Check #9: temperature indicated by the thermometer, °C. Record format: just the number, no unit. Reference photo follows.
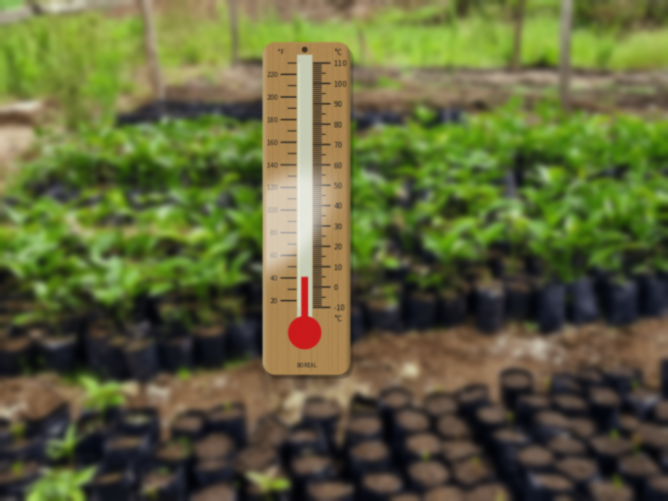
5
